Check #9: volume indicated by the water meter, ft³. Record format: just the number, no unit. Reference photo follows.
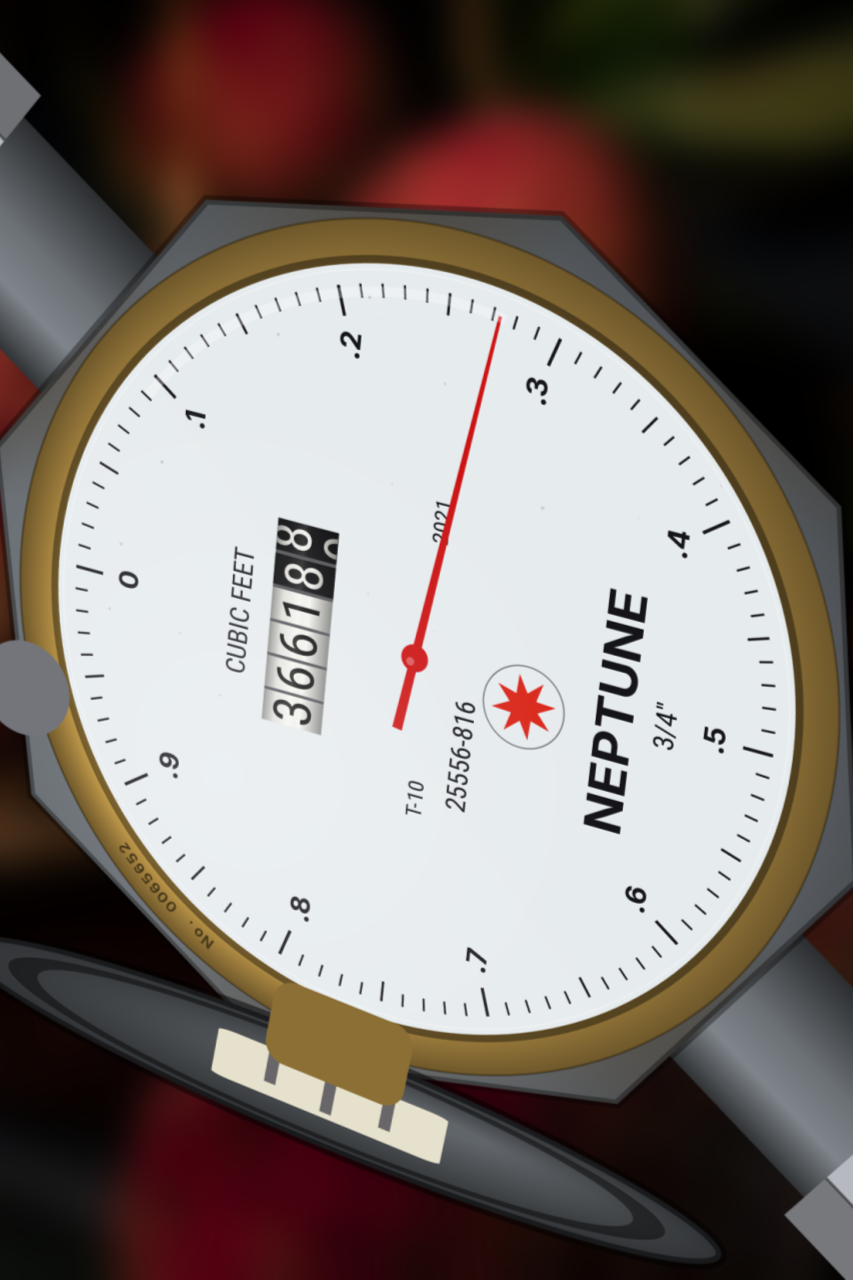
366188.27
